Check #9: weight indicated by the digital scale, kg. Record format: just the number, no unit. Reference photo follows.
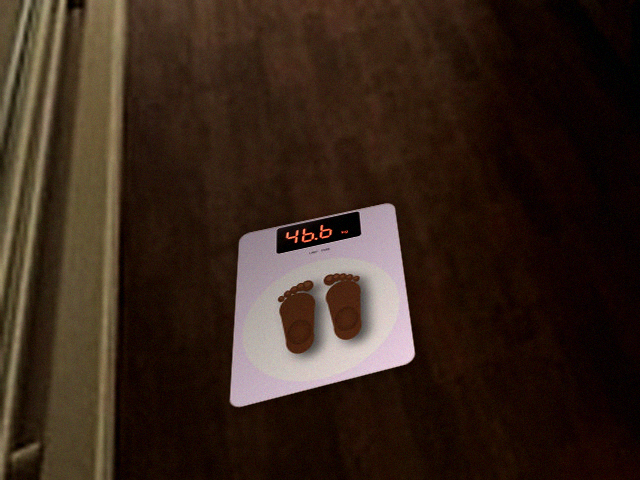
46.6
